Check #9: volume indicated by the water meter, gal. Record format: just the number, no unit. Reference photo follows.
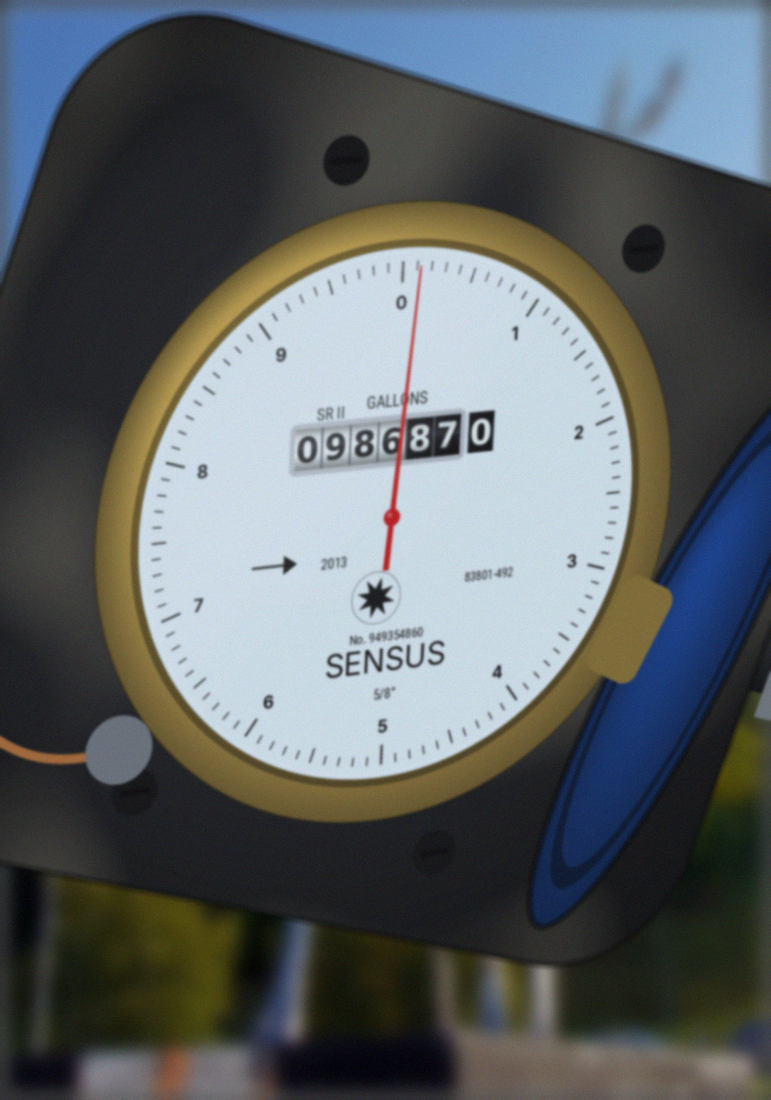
986870.1
